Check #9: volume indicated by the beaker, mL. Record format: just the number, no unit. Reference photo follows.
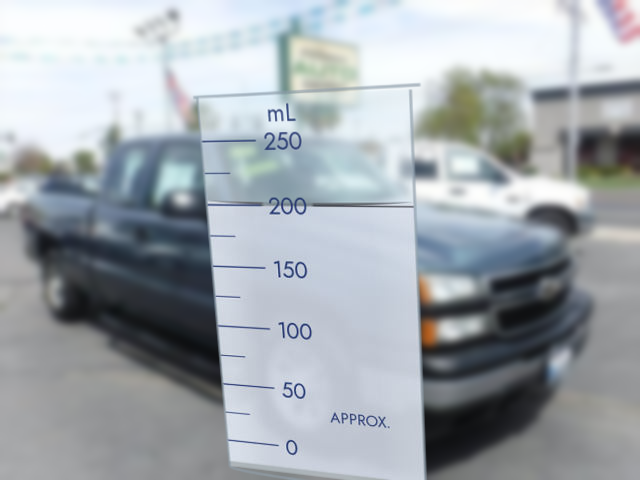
200
